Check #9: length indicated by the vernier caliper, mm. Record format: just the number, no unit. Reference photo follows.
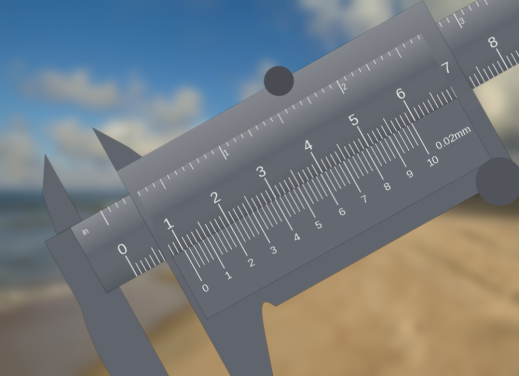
10.2
